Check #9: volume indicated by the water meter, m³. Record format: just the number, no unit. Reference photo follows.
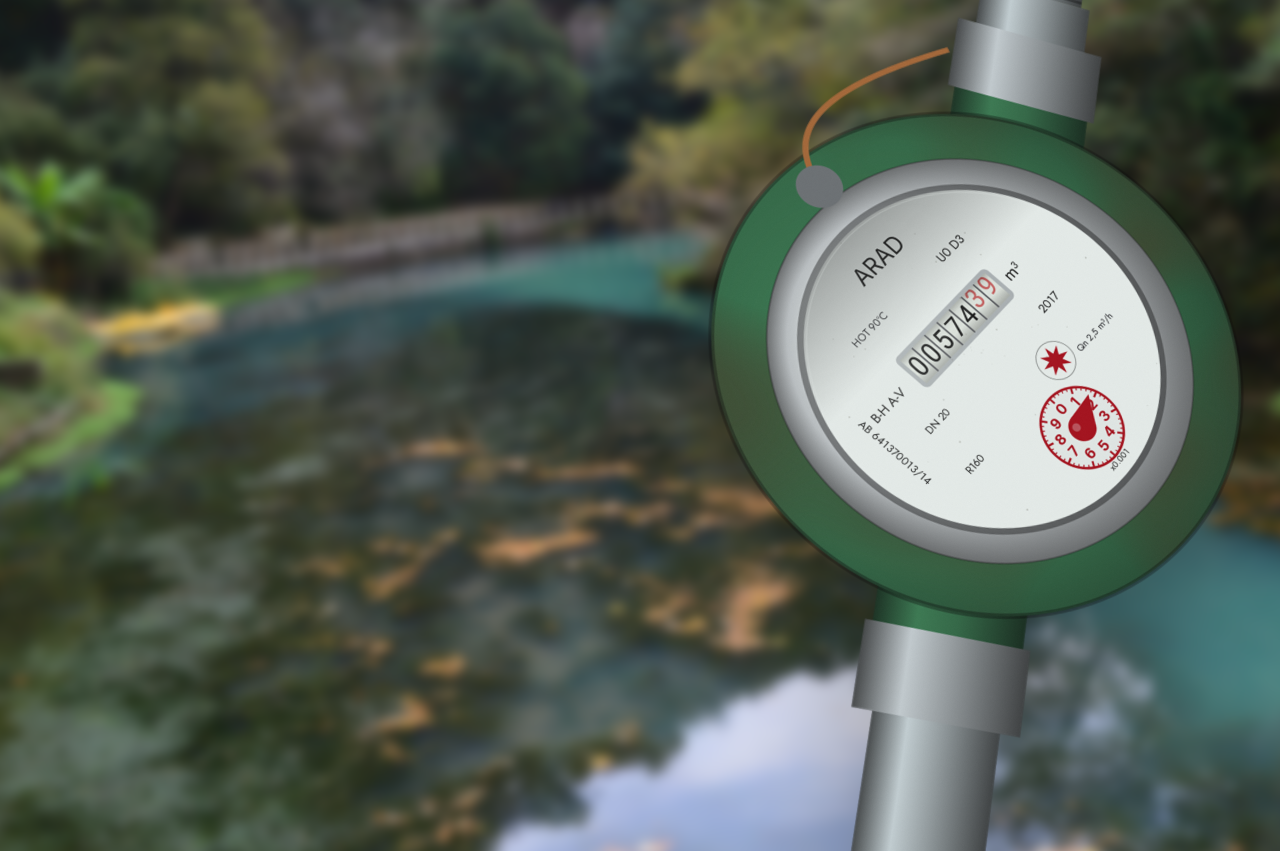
574.391
